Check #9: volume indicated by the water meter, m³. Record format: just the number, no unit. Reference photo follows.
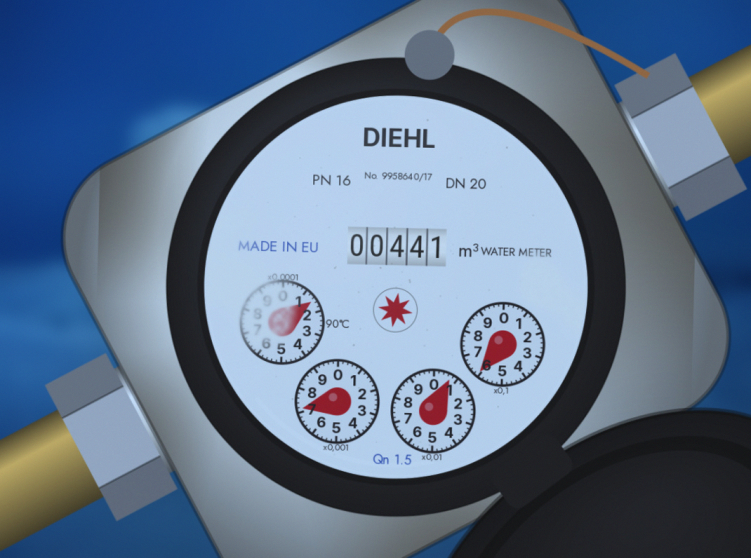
441.6071
